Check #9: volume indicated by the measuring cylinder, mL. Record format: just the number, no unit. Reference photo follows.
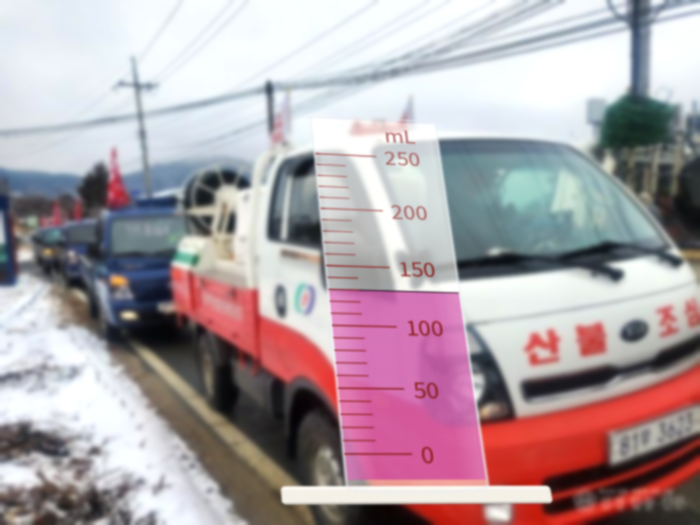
130
